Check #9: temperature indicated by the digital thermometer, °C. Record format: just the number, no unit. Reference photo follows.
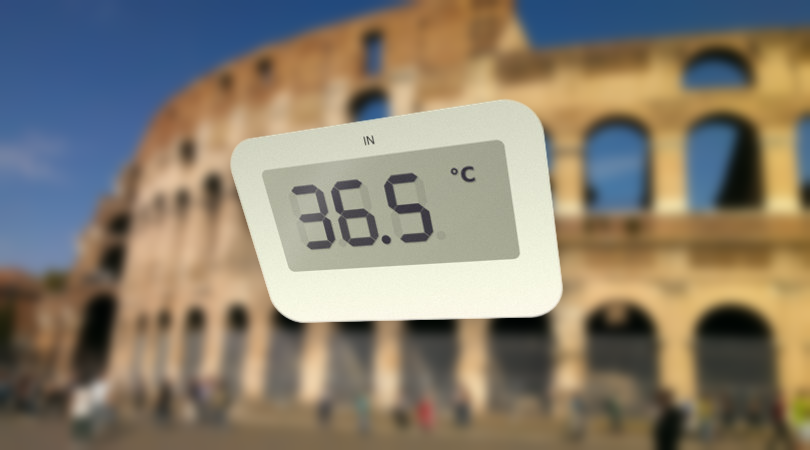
36.5
